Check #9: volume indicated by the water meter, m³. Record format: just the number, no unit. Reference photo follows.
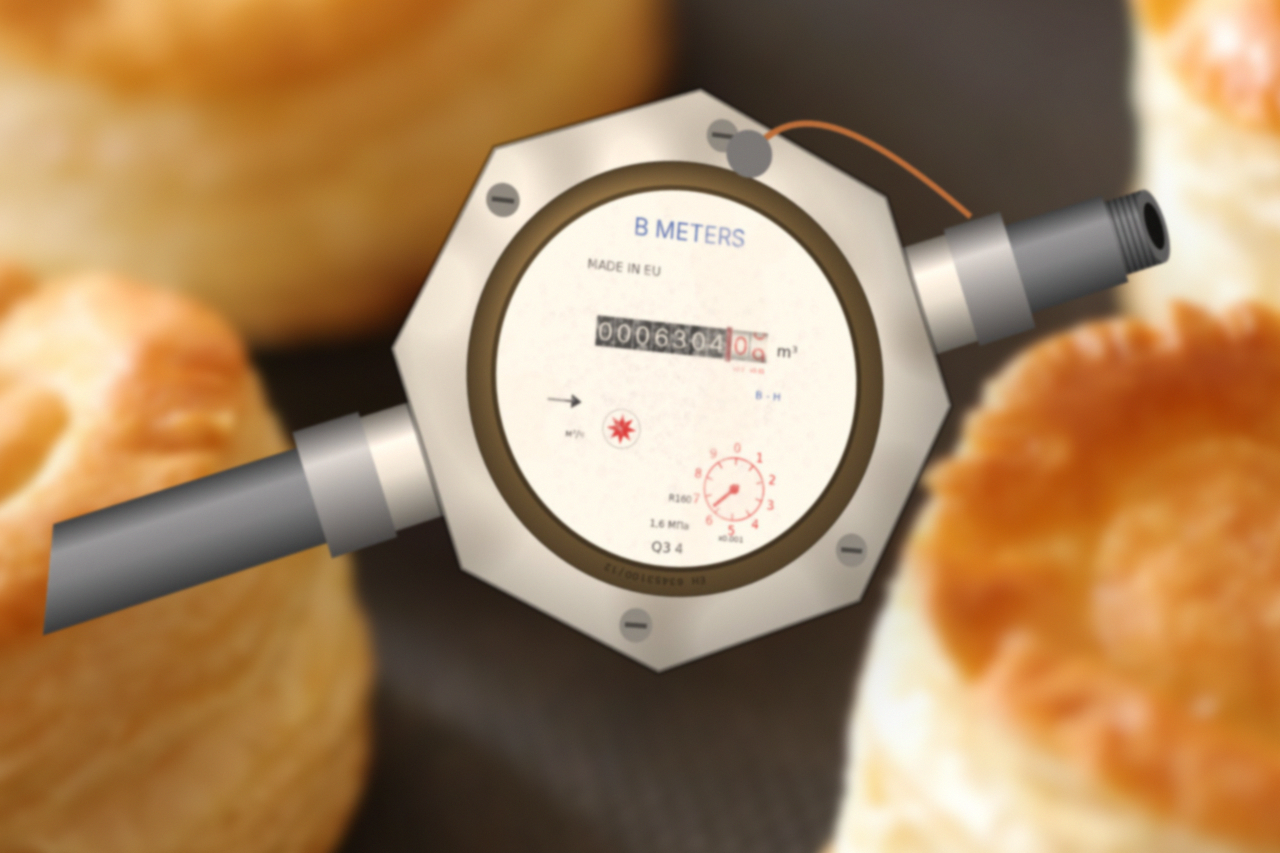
6304.086
